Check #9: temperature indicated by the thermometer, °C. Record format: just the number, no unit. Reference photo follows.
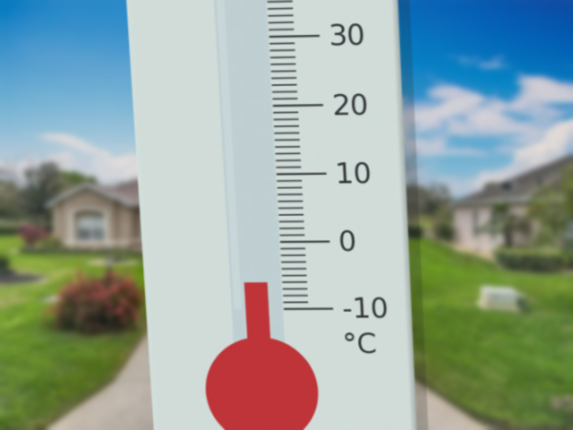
-6
